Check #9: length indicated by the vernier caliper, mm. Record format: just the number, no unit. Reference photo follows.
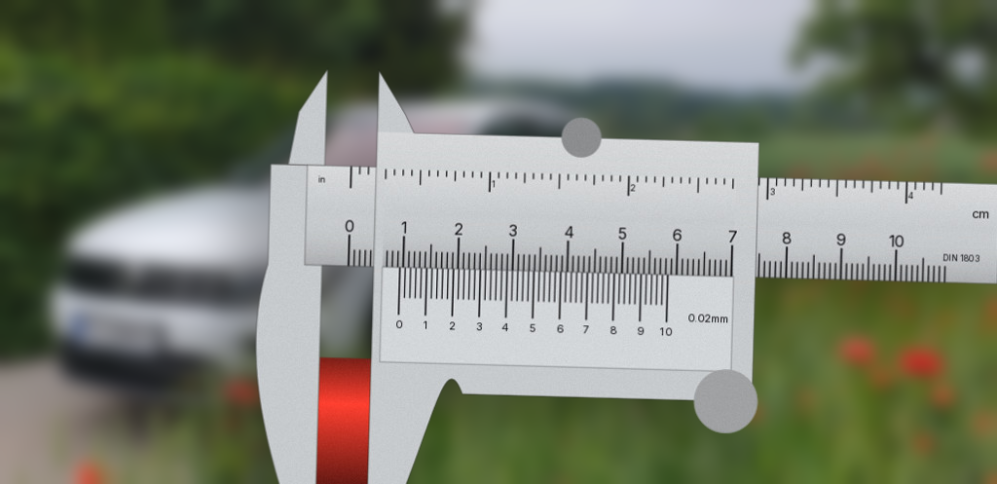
9.4
